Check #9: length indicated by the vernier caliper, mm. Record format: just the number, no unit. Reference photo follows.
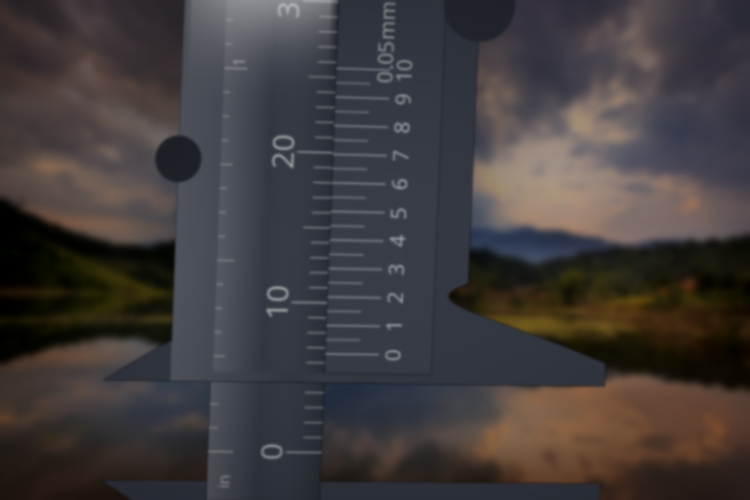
6.6
